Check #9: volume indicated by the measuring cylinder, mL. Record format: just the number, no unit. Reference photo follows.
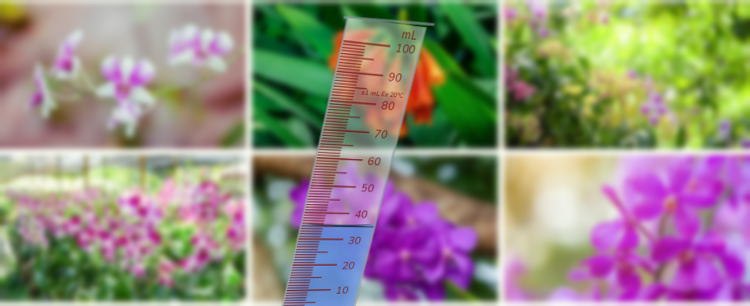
35
